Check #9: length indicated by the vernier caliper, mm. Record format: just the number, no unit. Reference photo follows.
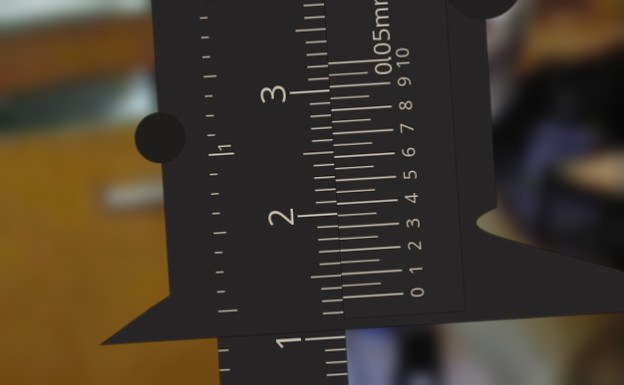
13.2
